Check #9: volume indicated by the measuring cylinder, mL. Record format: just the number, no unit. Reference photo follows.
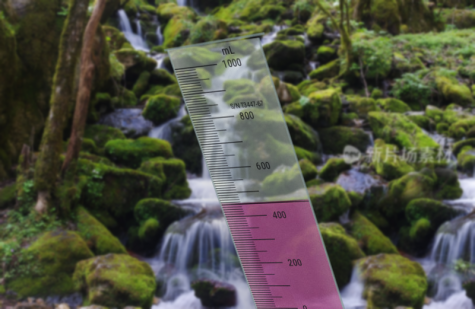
450
